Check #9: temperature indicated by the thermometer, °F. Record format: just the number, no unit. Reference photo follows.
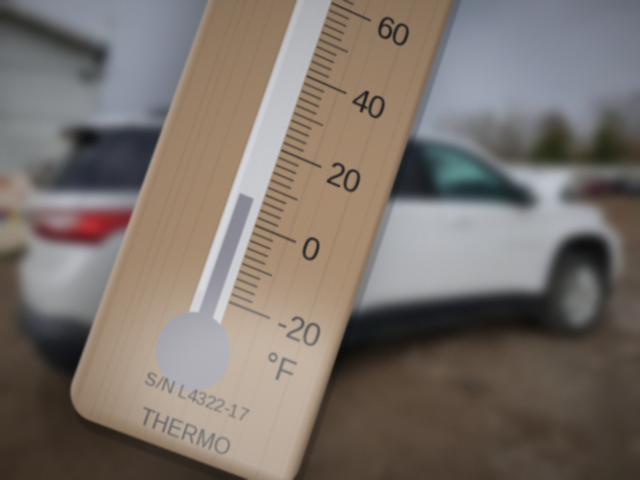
6
